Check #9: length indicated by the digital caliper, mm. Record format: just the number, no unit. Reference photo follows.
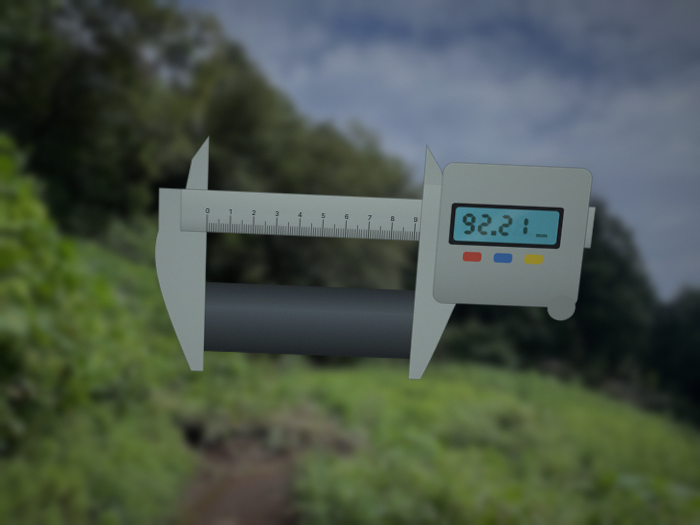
92.21
